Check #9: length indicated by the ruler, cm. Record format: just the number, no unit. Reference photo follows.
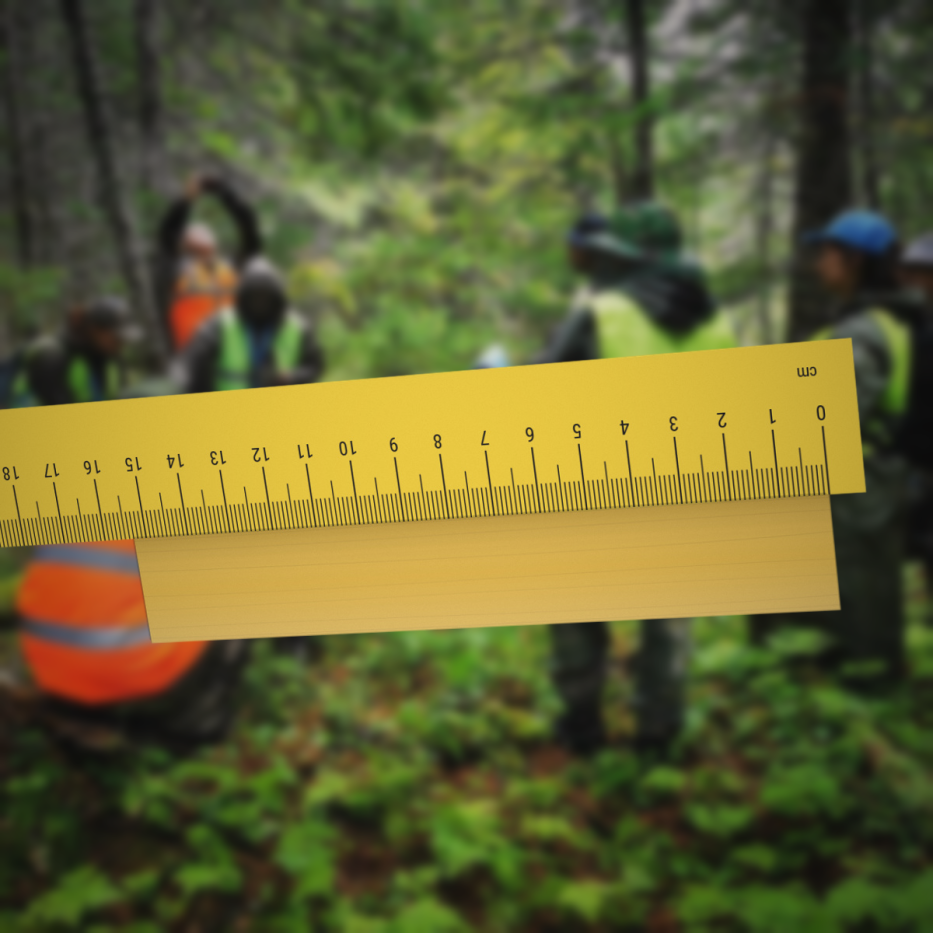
15.3
